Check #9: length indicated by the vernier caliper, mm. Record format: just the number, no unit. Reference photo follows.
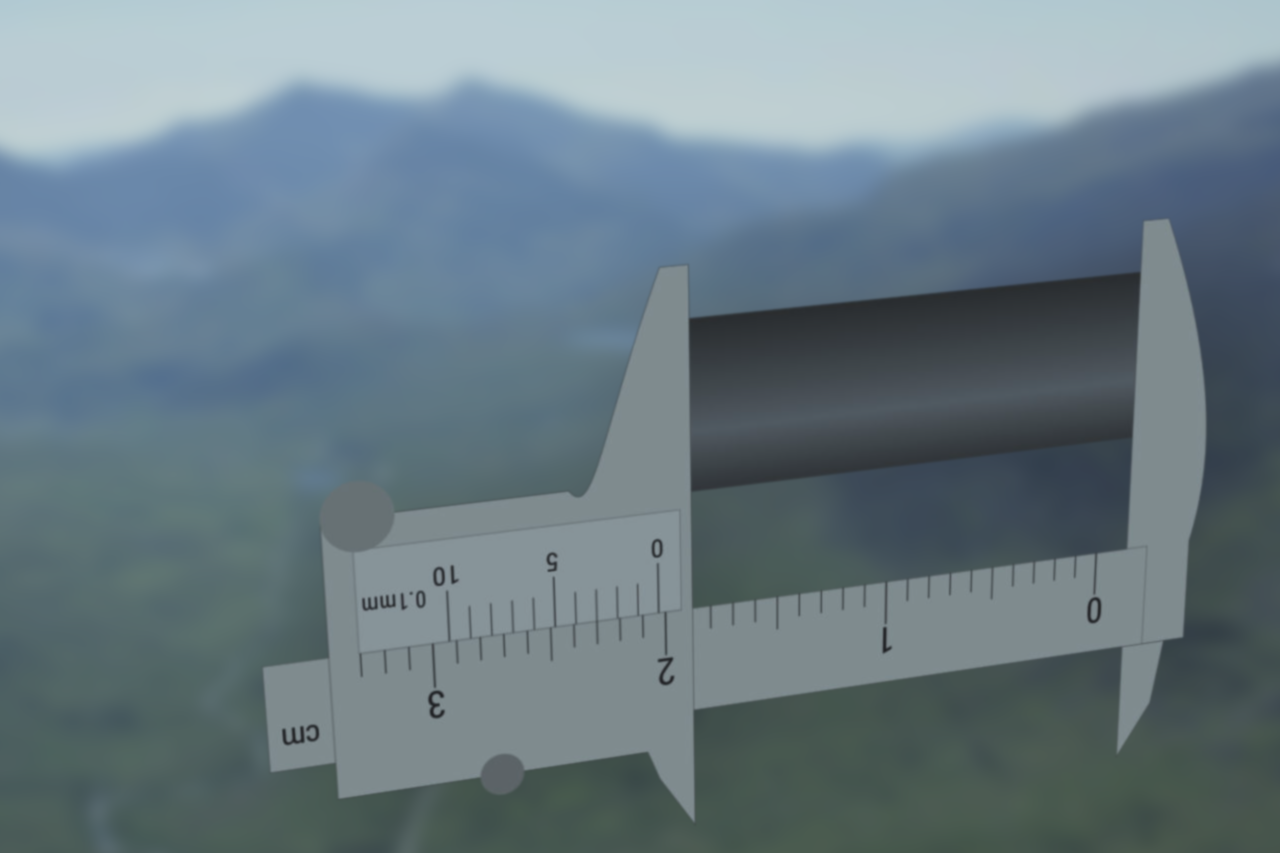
20.3
